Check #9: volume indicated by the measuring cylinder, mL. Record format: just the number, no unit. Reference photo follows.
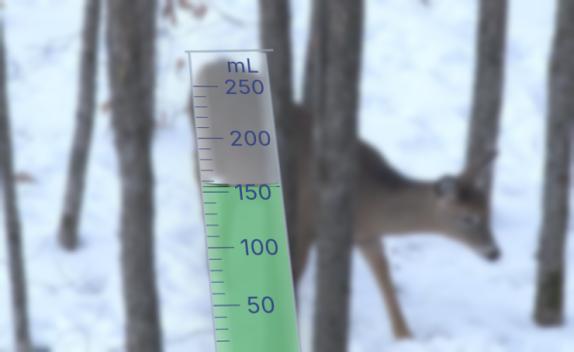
155
